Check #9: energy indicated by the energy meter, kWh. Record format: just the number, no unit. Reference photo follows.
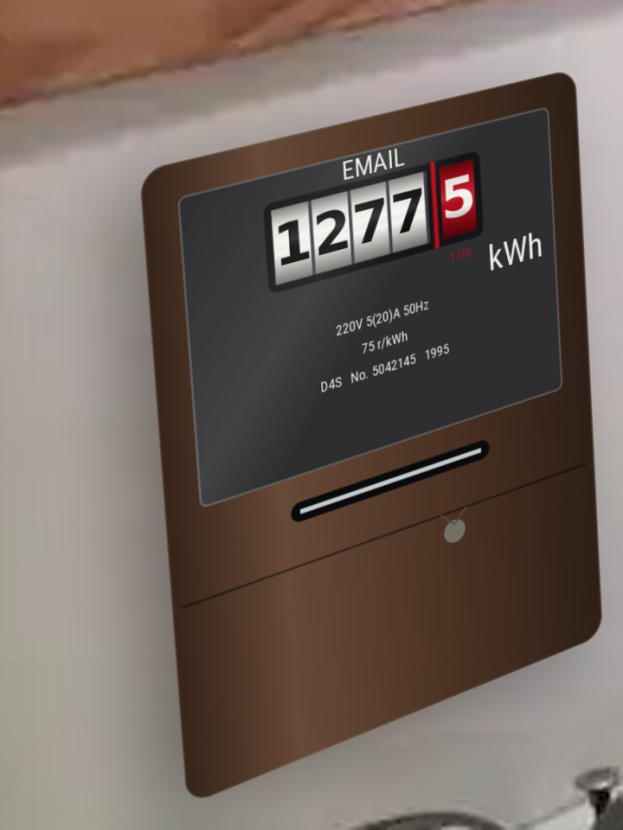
1277.5
